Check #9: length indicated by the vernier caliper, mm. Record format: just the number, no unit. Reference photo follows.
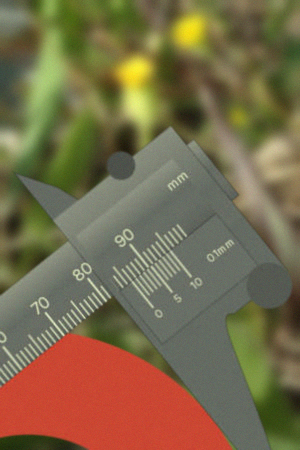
86.0
